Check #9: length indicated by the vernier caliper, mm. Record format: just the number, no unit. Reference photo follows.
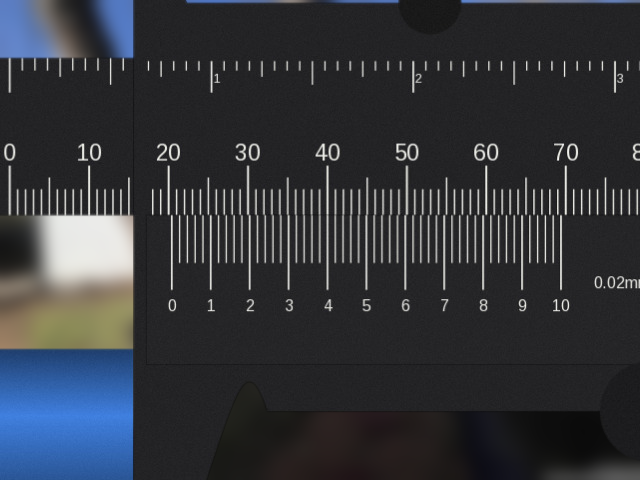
20.4
